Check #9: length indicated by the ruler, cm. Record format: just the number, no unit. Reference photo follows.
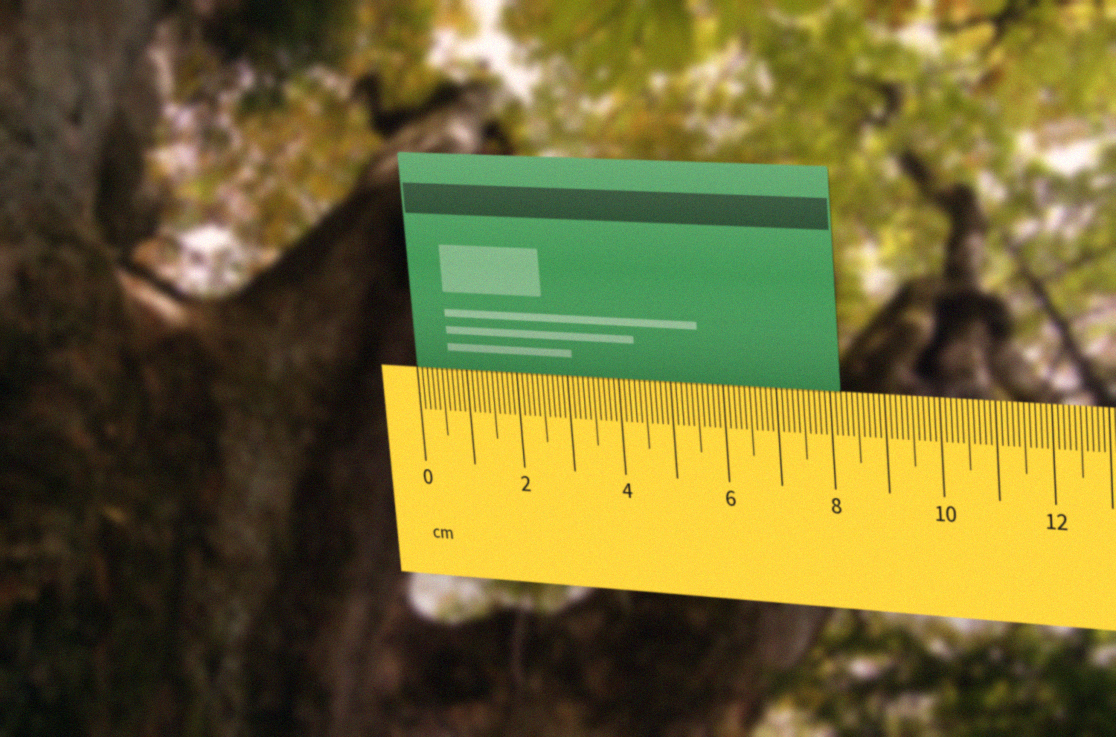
8.2
